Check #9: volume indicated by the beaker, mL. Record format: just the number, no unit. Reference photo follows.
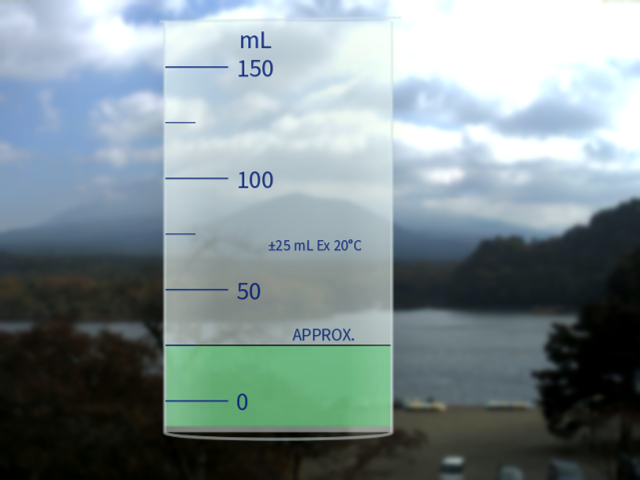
25
